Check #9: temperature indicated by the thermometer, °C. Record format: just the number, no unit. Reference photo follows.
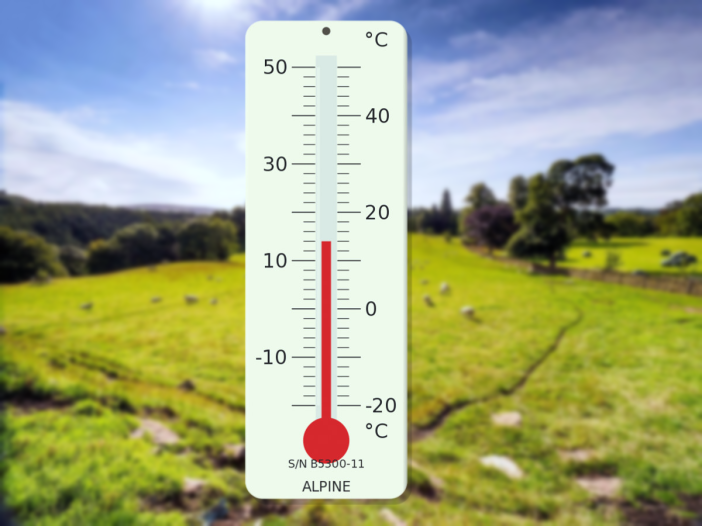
14
